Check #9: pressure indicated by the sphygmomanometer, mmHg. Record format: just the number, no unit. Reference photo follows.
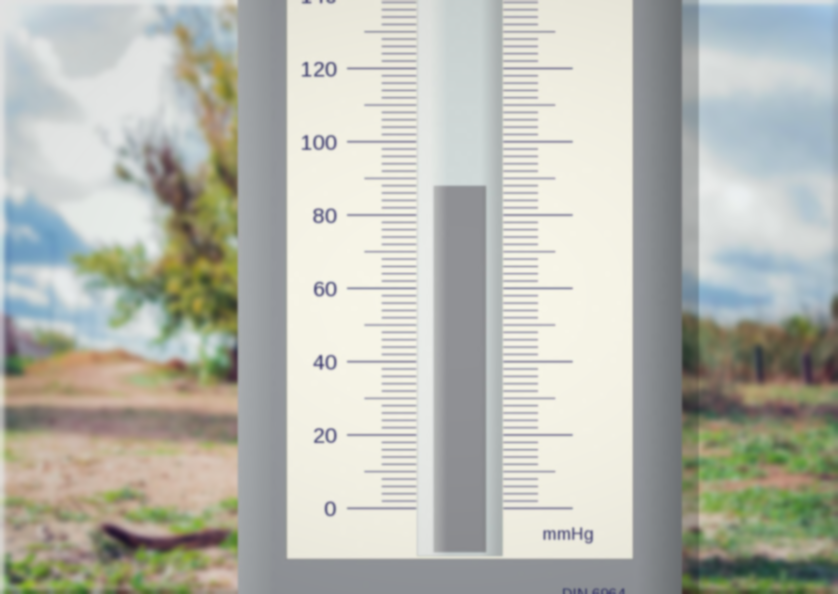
88
